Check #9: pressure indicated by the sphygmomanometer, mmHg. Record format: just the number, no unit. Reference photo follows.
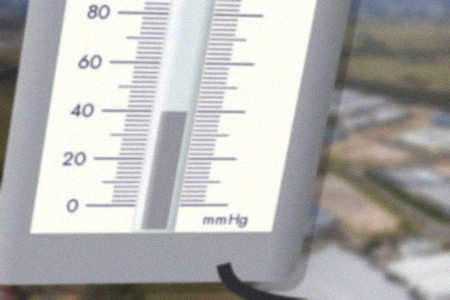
40
